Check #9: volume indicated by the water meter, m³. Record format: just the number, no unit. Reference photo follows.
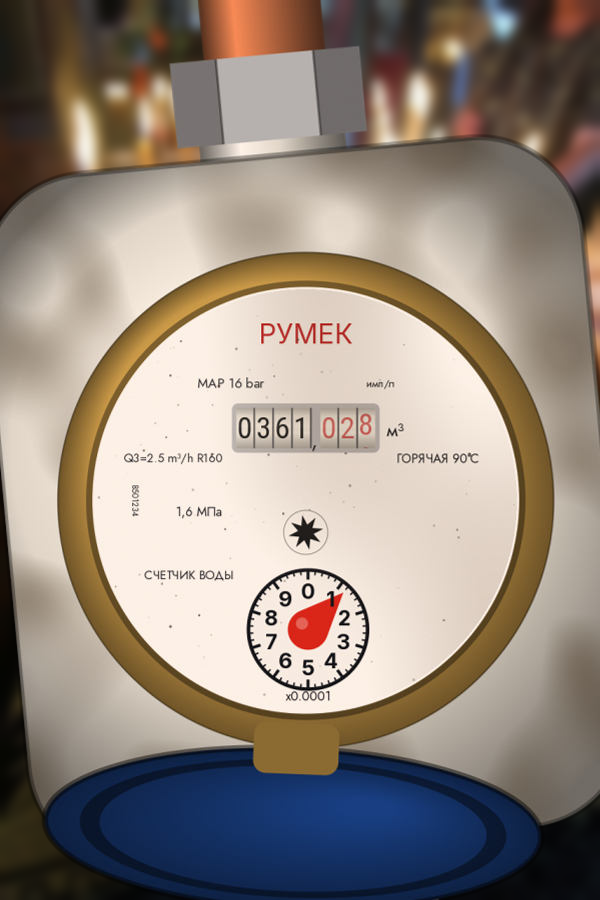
361.0281
